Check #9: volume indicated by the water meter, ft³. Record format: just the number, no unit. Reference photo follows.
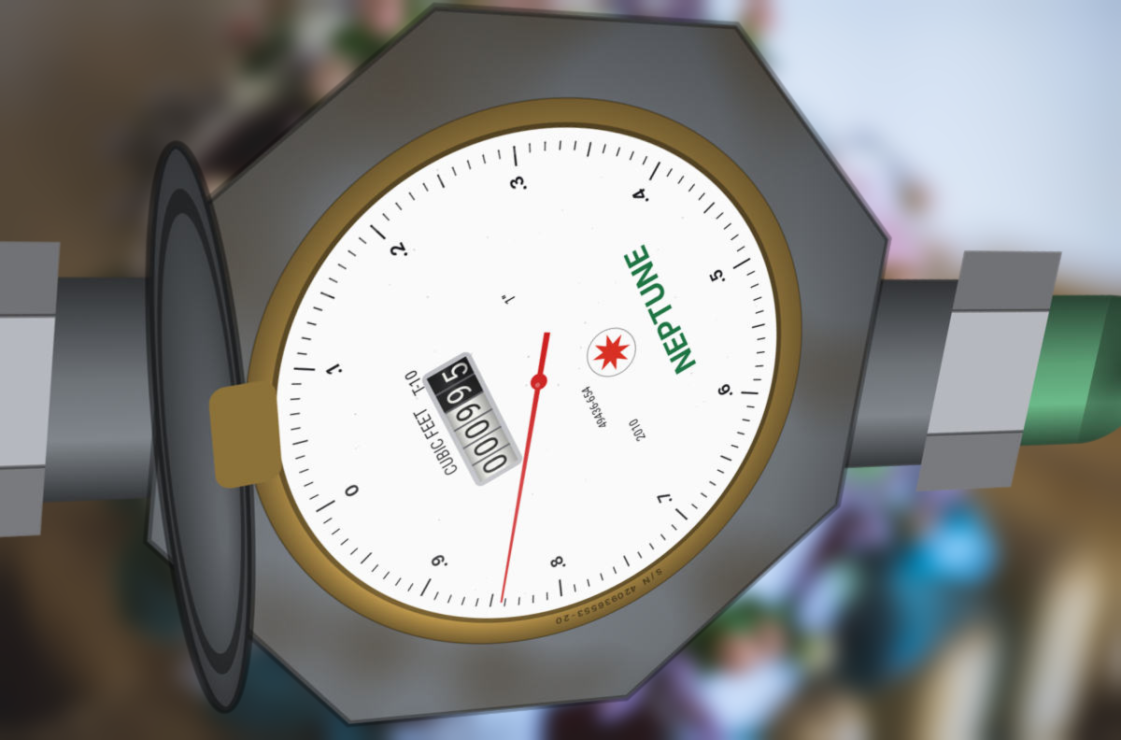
994.84
